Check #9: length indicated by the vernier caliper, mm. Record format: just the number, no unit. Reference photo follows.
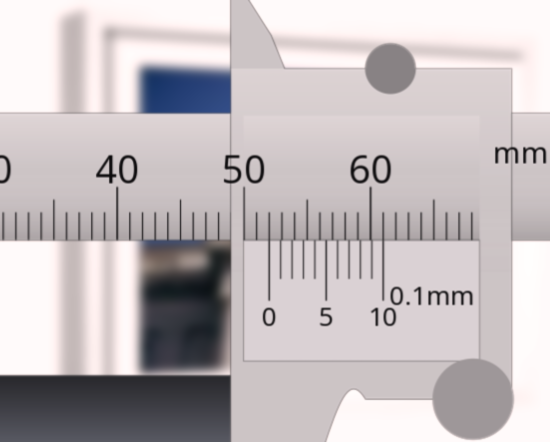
52.0
